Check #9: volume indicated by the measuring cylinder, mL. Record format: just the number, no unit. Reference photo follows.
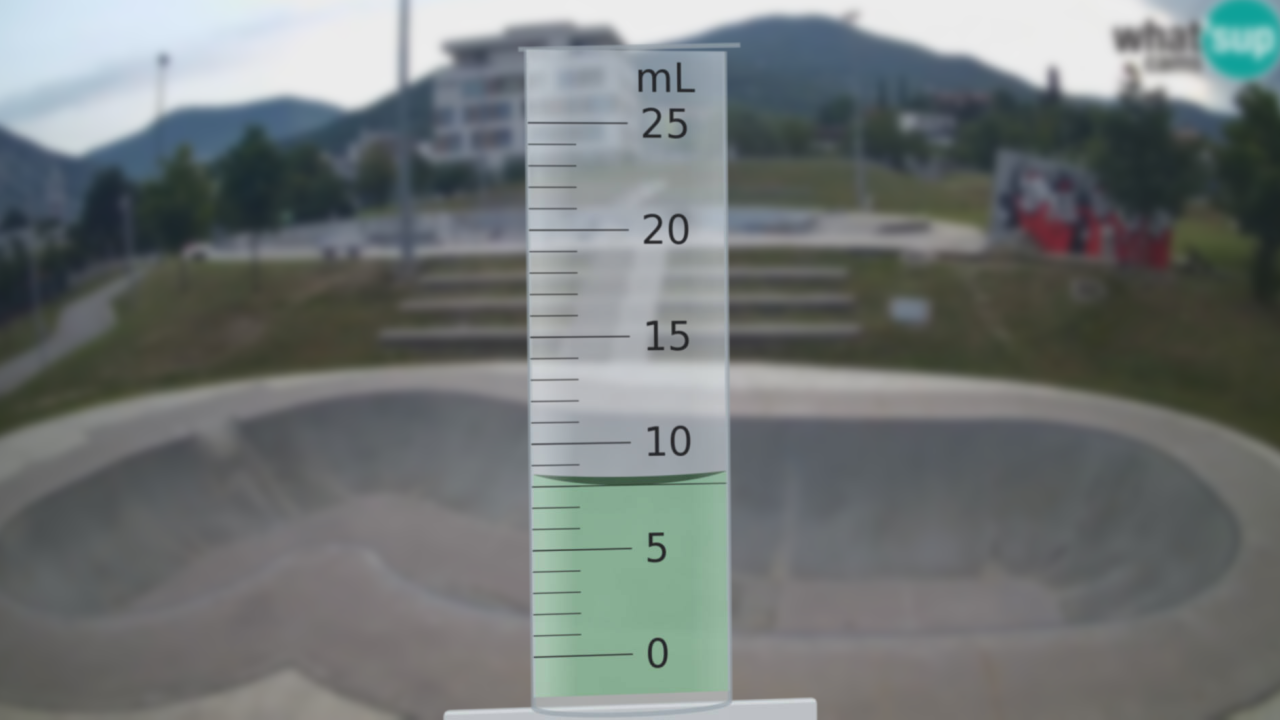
8
